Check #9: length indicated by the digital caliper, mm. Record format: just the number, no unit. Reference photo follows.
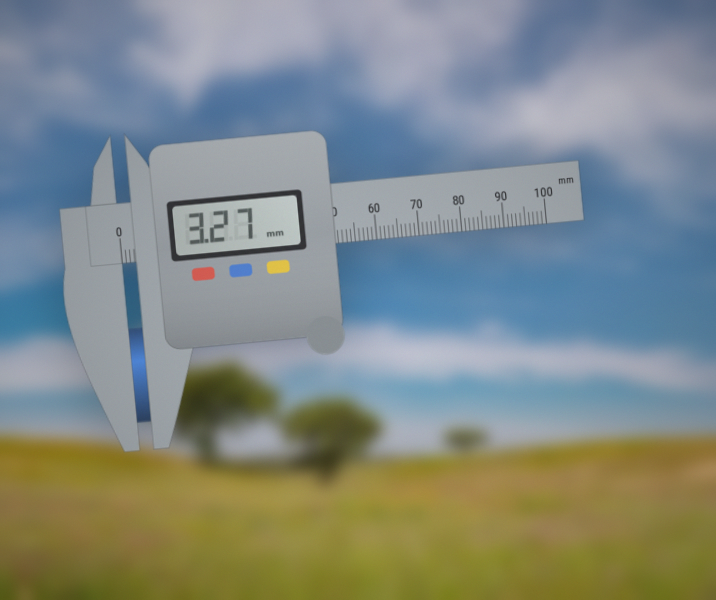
3.27
